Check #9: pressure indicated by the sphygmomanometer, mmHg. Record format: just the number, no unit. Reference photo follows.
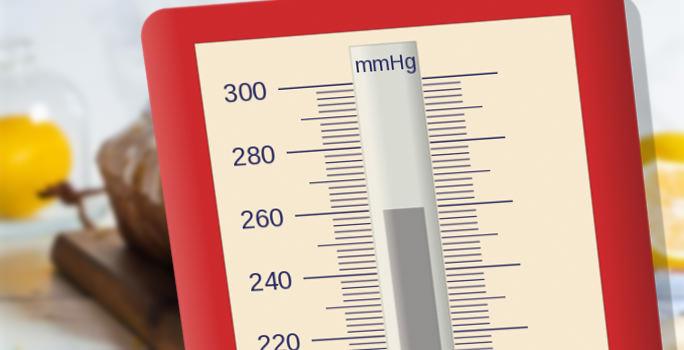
260
